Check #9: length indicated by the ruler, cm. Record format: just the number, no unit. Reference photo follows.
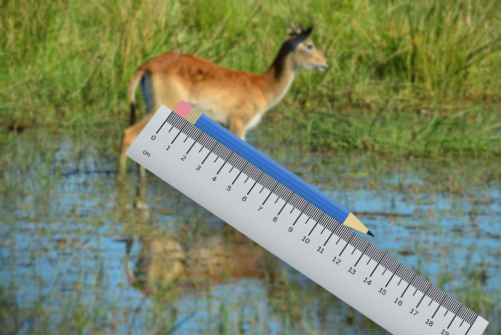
13
